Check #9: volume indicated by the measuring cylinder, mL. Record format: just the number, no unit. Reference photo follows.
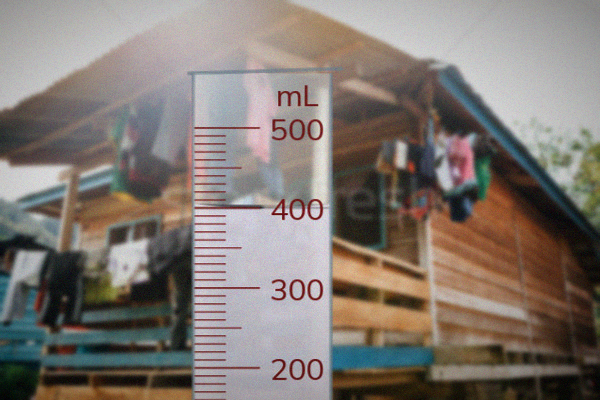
400
